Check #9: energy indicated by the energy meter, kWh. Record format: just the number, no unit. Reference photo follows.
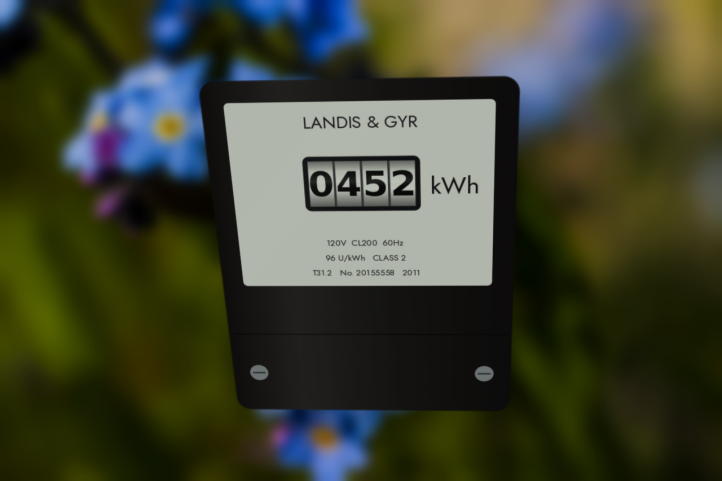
452
